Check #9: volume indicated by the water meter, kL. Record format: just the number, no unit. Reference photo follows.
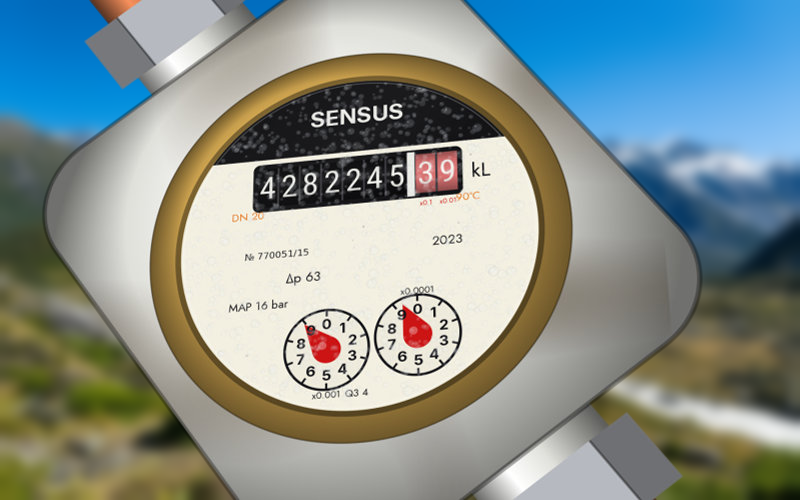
4282245.3989
